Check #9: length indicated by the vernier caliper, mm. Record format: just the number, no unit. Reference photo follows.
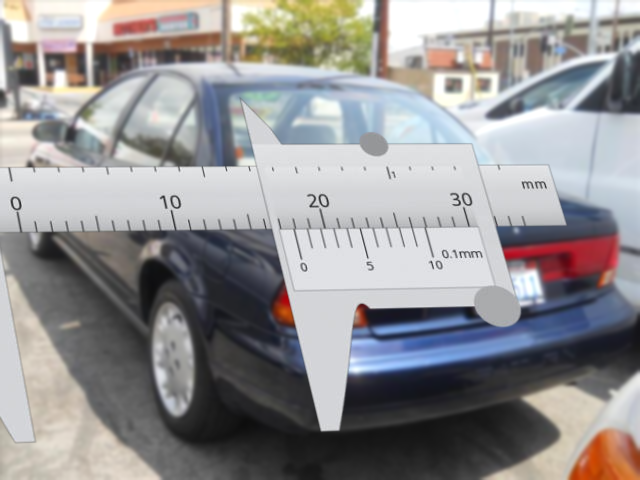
17.9
